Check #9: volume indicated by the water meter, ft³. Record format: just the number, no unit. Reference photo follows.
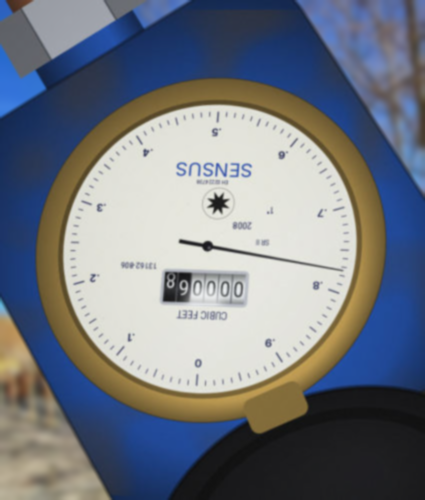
67.77
